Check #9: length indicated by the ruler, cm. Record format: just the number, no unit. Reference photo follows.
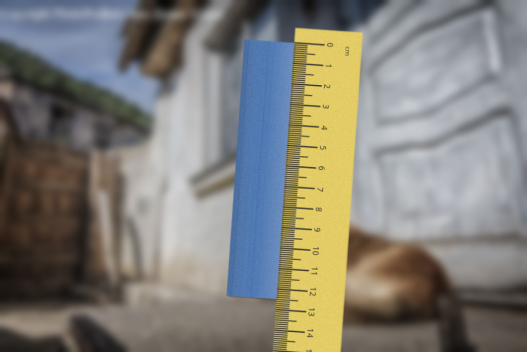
12.5
